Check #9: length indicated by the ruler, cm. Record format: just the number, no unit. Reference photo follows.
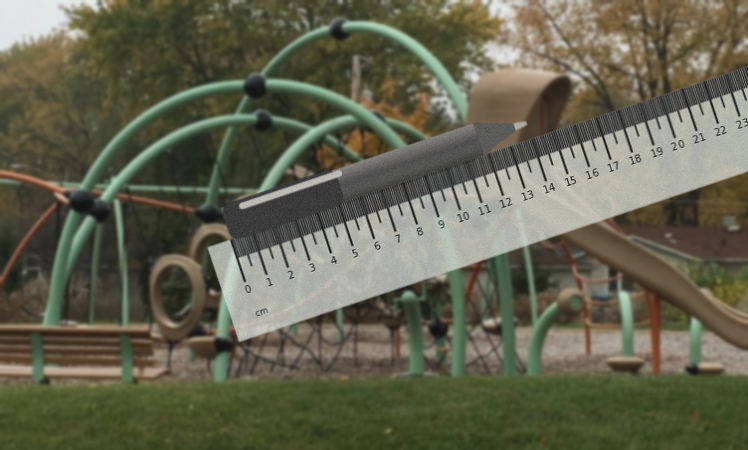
14
